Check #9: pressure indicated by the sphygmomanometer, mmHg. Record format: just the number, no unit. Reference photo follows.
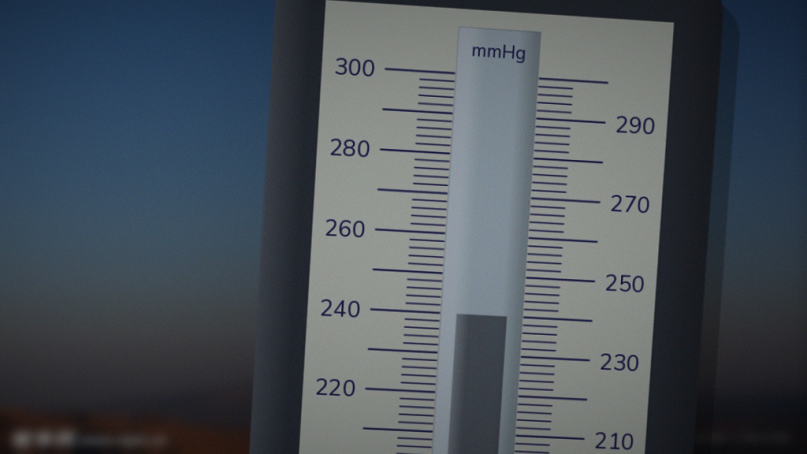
240
